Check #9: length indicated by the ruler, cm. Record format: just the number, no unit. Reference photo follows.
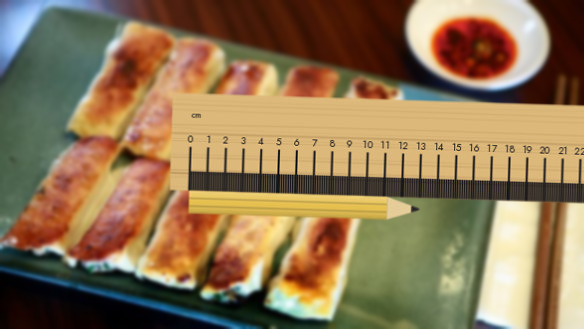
13
